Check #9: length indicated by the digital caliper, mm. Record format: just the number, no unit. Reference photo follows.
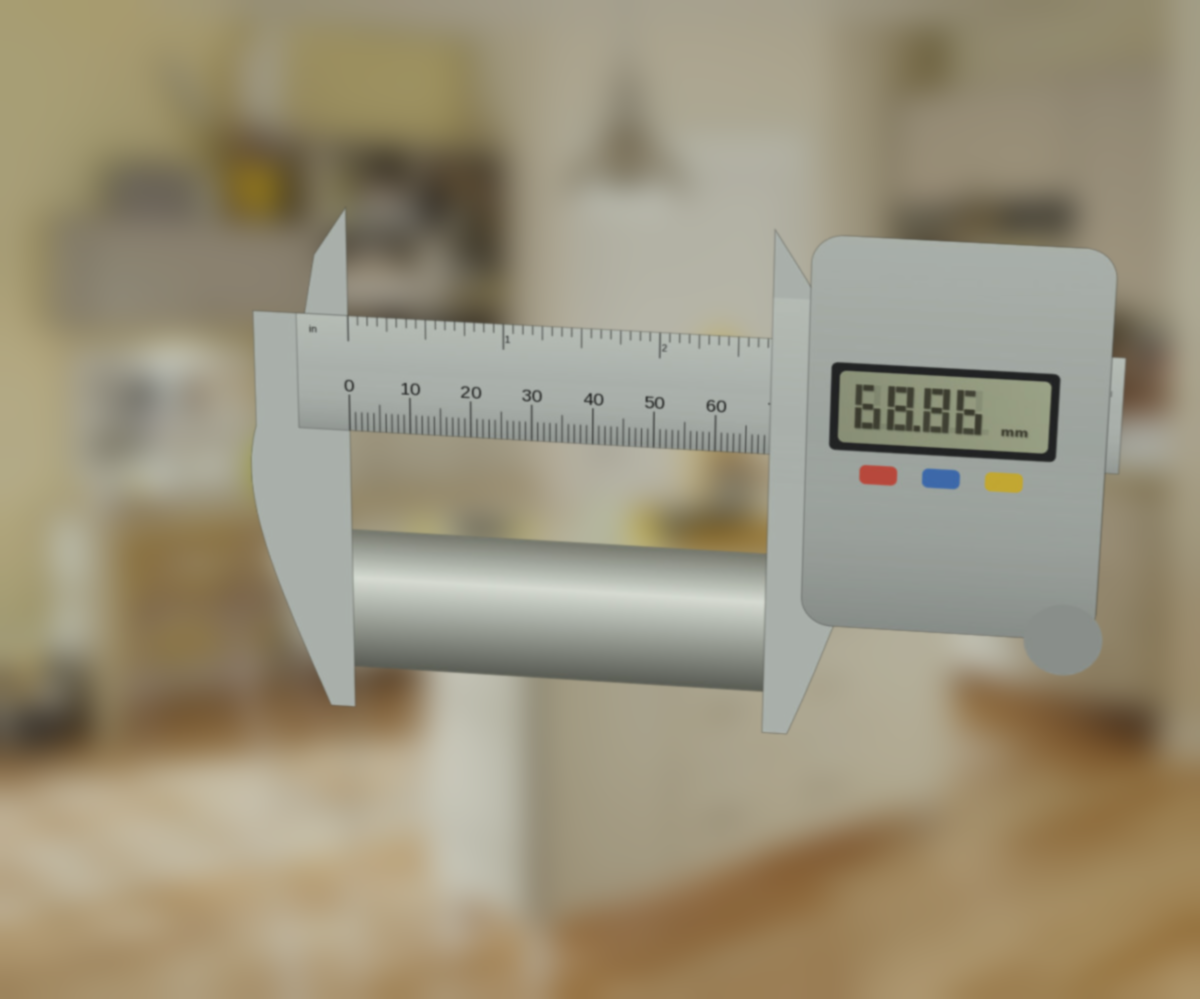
68.86
